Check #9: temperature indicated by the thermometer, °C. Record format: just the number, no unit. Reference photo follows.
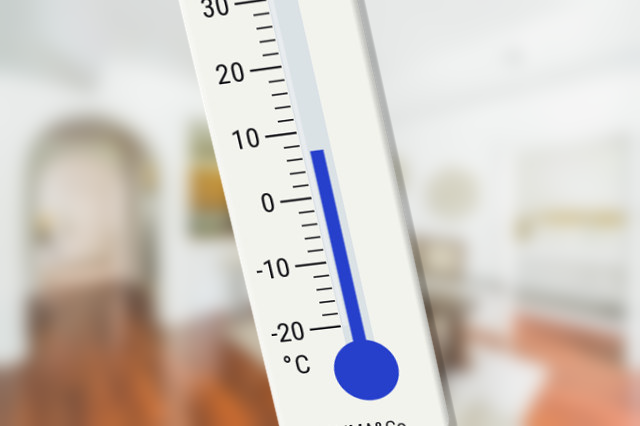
7
